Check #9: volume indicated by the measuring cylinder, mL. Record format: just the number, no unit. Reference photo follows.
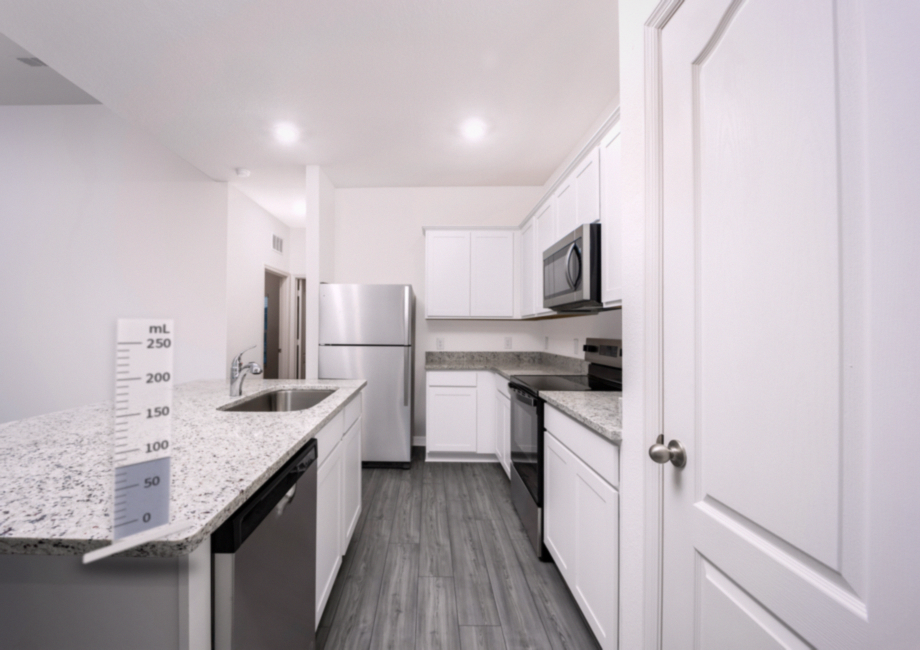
80
